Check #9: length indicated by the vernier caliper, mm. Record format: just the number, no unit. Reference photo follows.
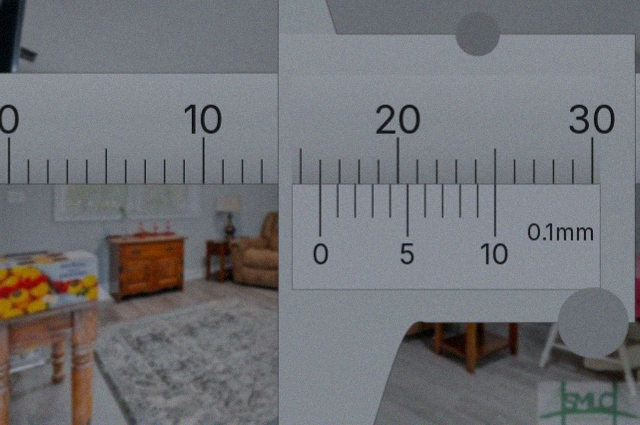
16.0
